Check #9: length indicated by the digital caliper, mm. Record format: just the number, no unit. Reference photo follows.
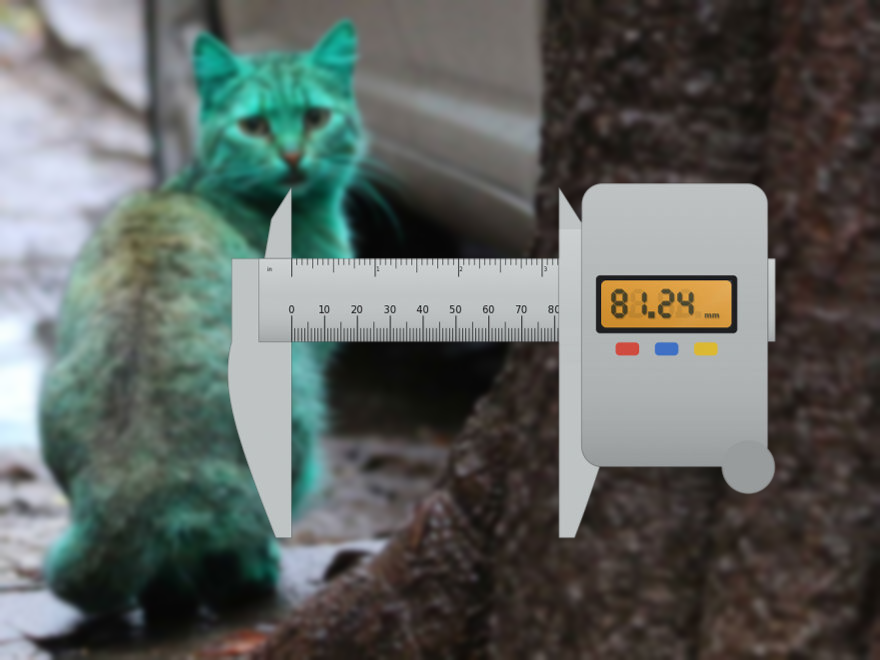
81.24
